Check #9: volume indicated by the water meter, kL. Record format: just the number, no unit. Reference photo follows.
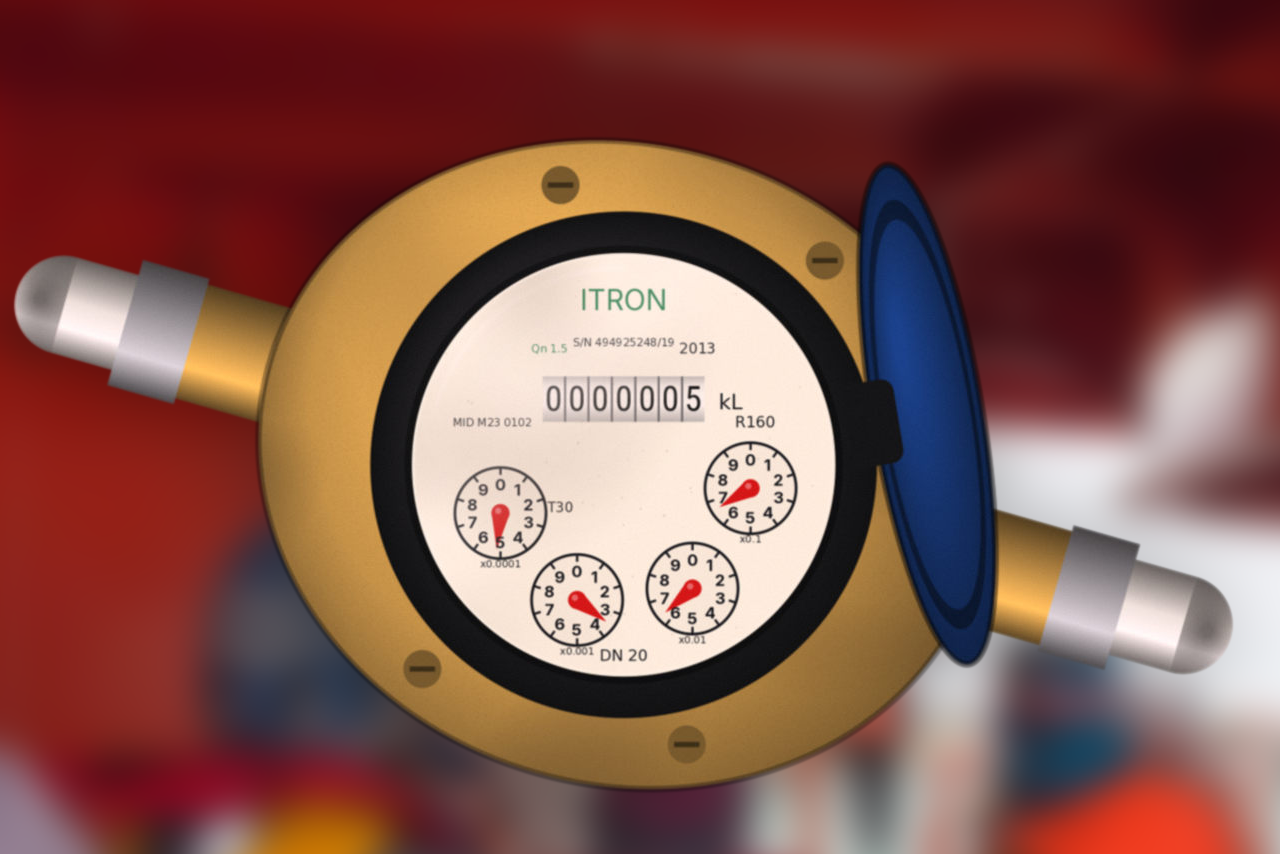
5.6635
